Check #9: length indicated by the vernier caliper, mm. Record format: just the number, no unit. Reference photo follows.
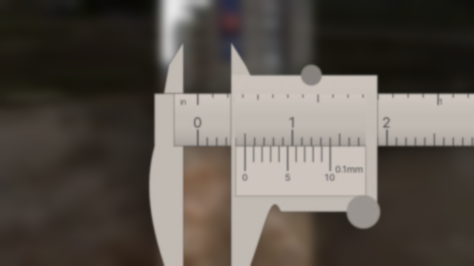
5.0
